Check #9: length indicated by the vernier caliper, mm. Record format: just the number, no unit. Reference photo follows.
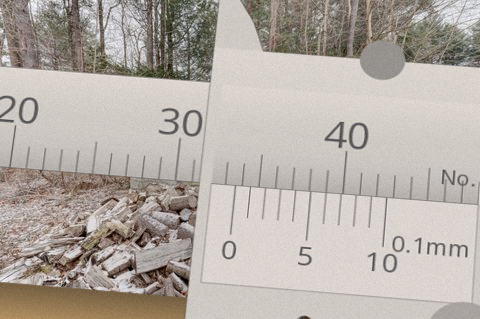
33.6
